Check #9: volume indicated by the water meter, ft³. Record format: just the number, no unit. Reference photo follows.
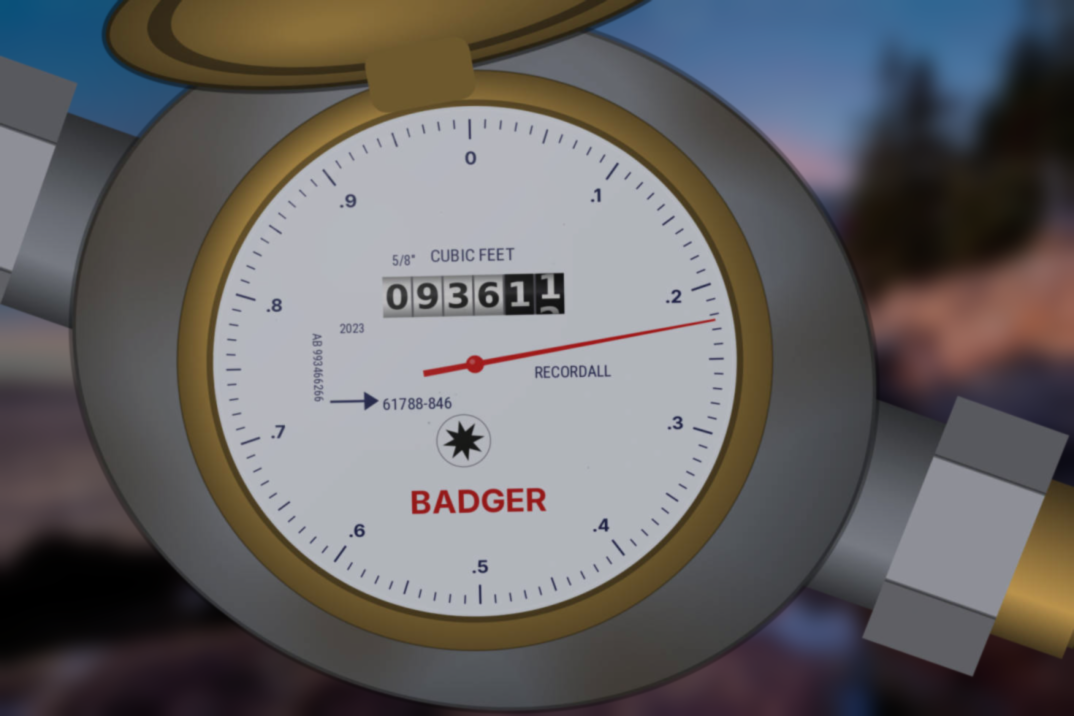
93611.22
